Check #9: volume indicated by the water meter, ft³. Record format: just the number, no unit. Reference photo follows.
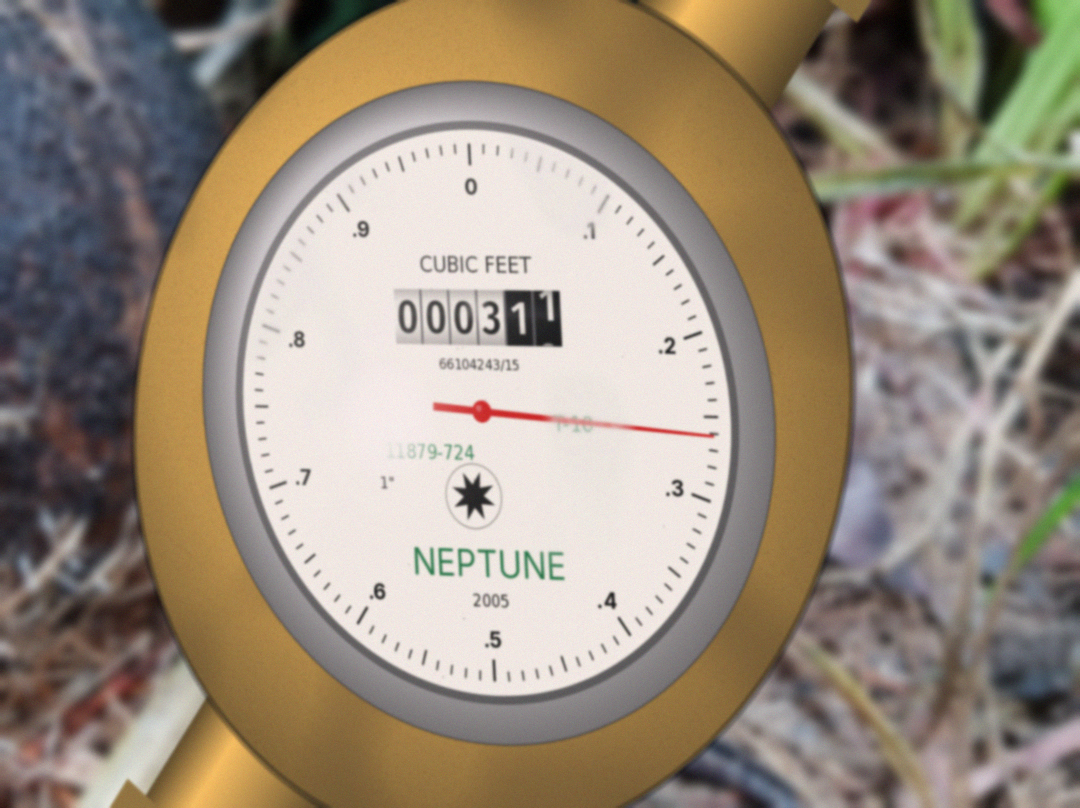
311.26
